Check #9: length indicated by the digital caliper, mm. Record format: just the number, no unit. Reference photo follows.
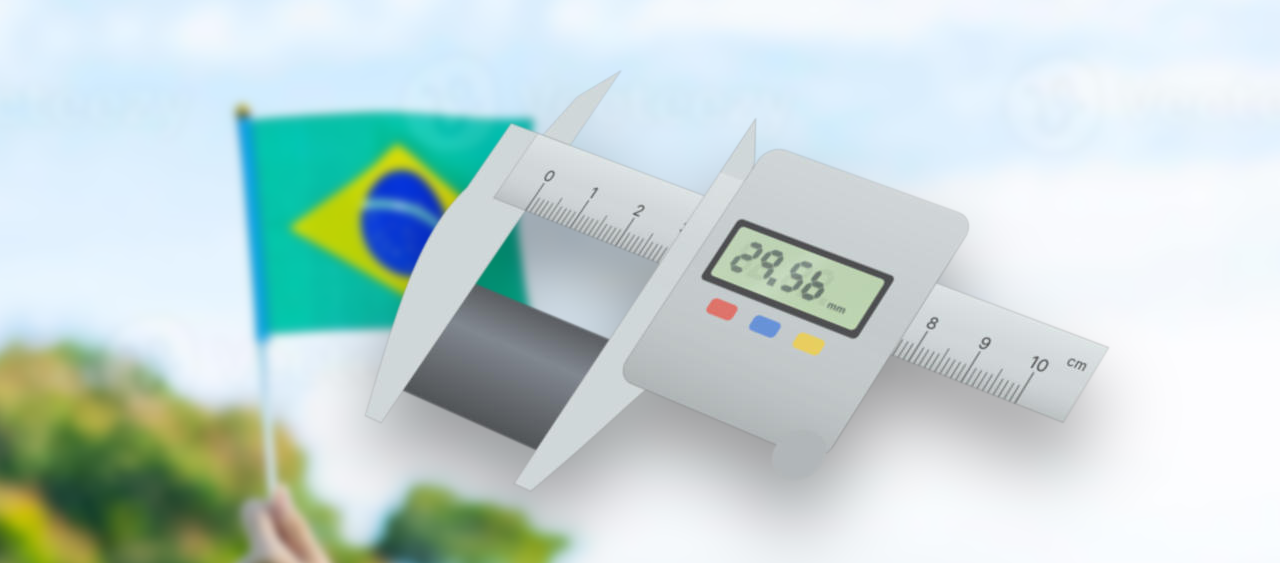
29.56
